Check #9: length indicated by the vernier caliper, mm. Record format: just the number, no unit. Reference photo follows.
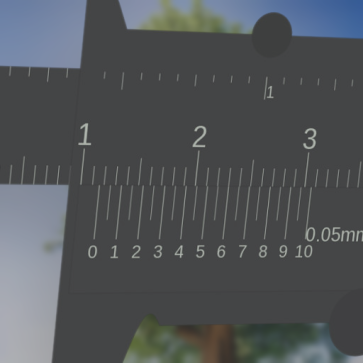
11.6
